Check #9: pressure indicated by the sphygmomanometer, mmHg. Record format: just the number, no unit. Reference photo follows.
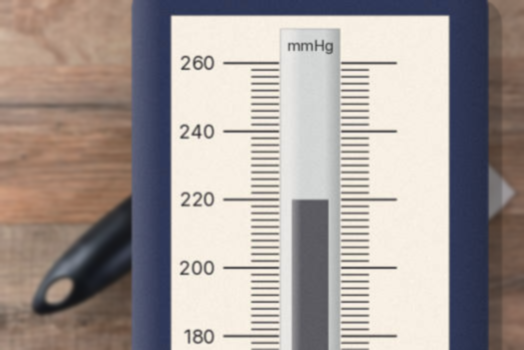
220
